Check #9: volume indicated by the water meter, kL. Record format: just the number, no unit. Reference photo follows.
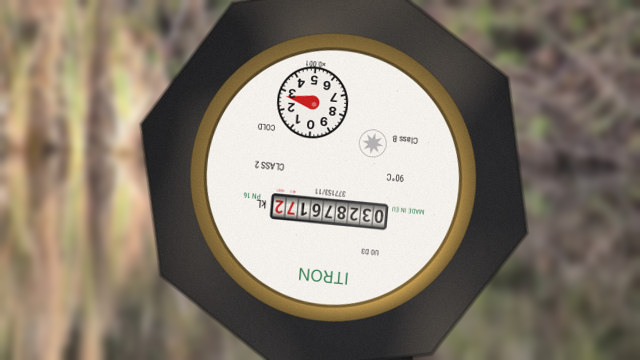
328761.722
